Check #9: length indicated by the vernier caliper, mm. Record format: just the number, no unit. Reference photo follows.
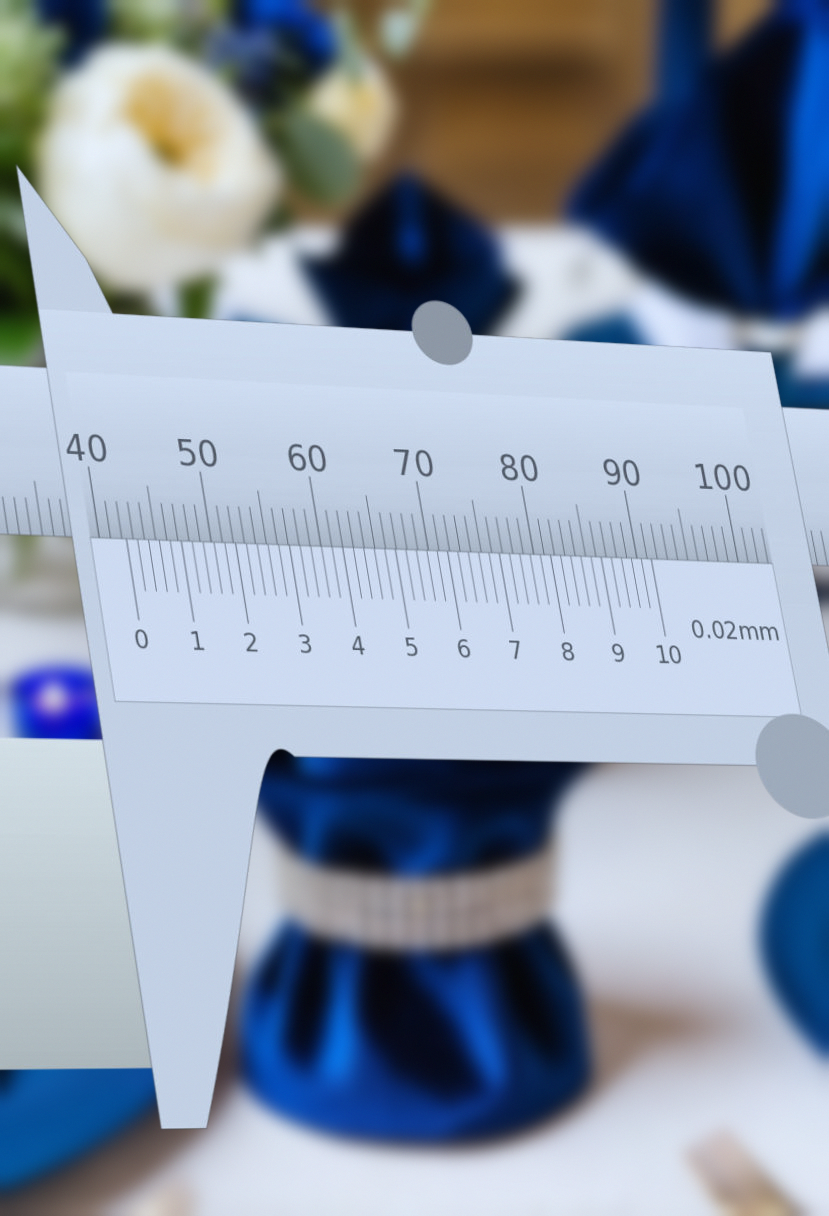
42.4
